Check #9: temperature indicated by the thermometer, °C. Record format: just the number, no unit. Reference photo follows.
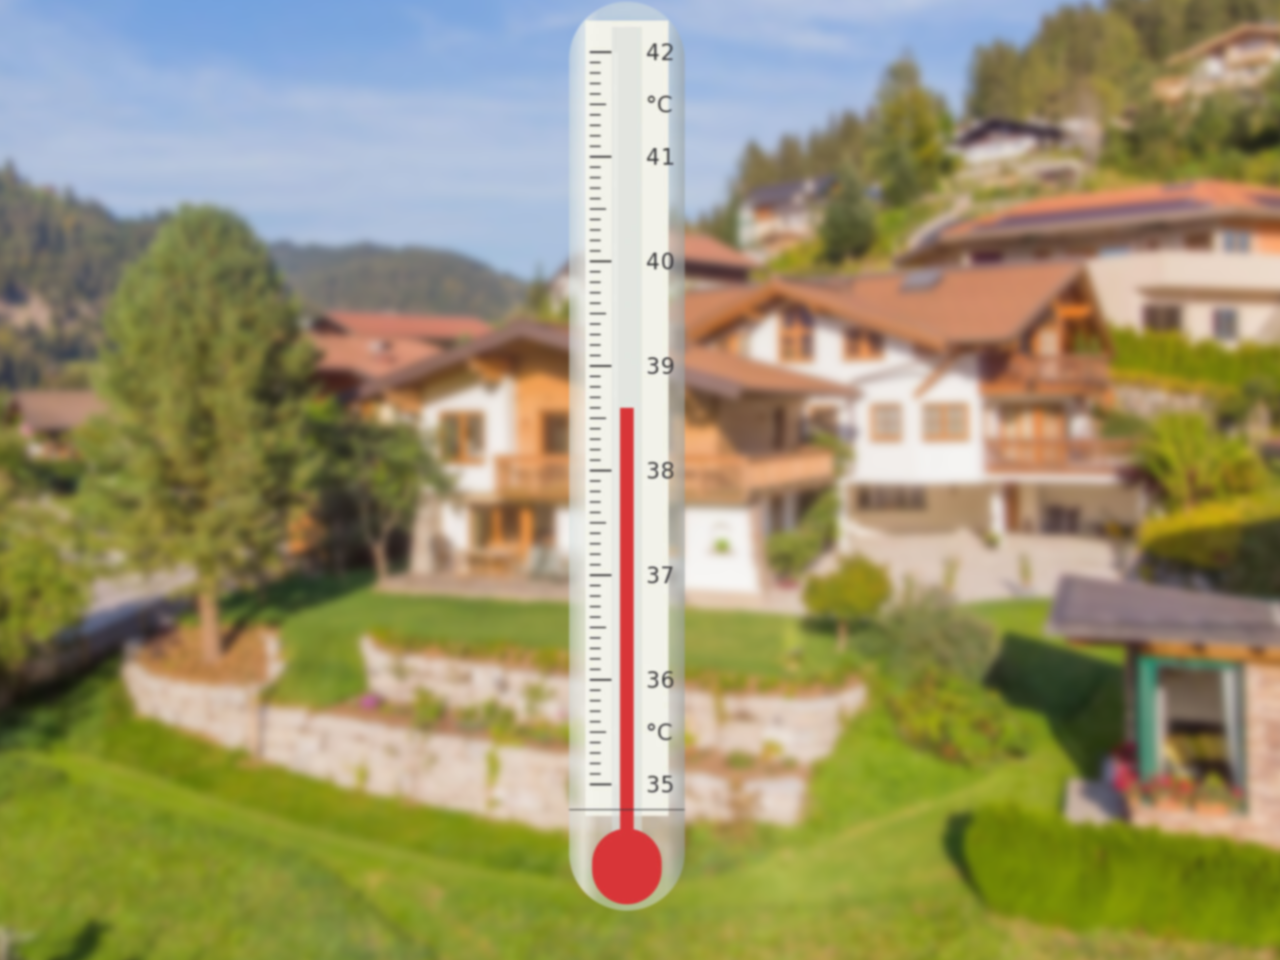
38.6
